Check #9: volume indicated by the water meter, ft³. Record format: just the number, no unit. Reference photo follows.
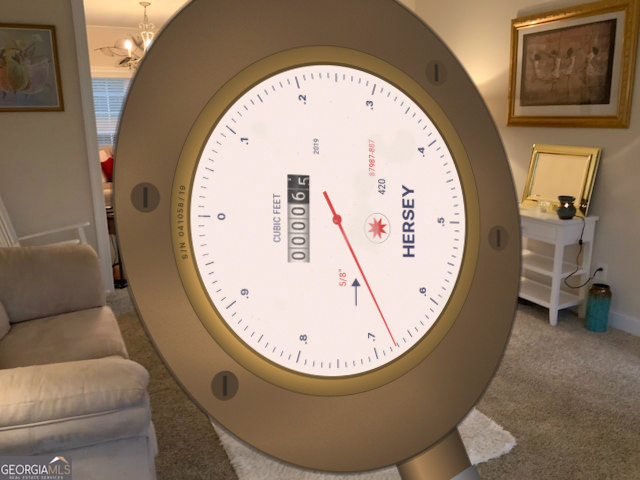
64.67
